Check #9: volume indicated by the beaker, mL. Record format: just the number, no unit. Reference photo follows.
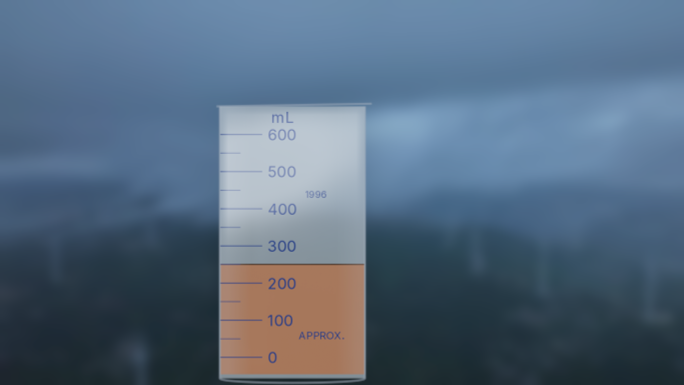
250
